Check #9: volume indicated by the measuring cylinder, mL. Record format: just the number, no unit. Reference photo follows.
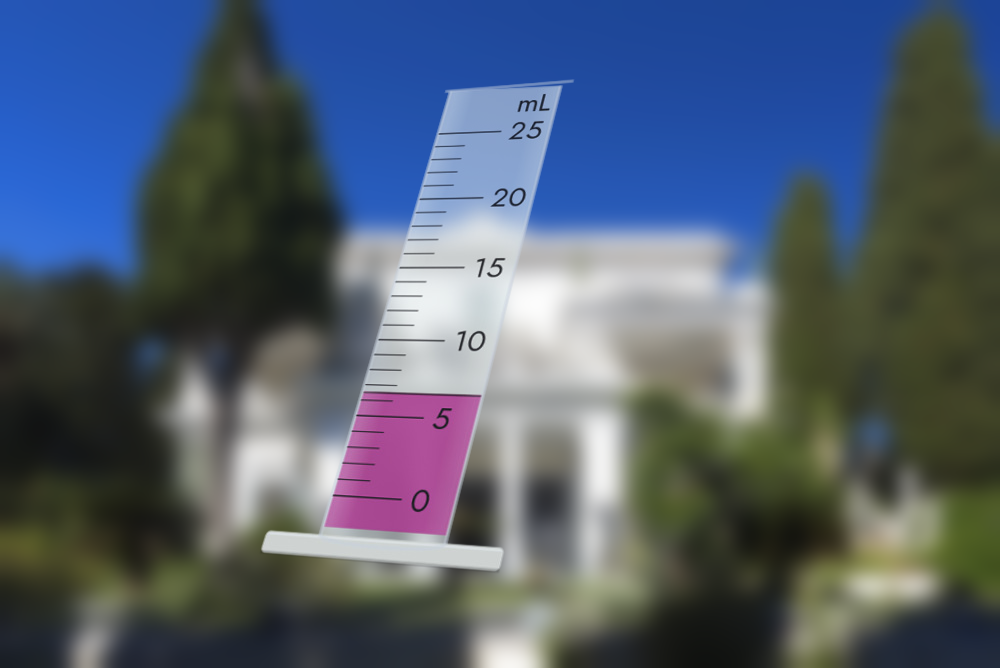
6.5
